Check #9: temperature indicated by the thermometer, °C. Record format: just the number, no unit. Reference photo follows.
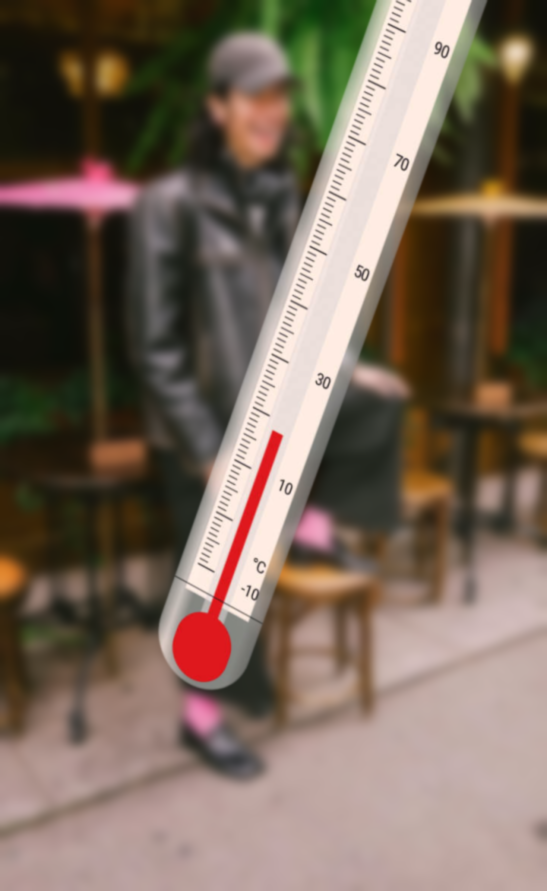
18
